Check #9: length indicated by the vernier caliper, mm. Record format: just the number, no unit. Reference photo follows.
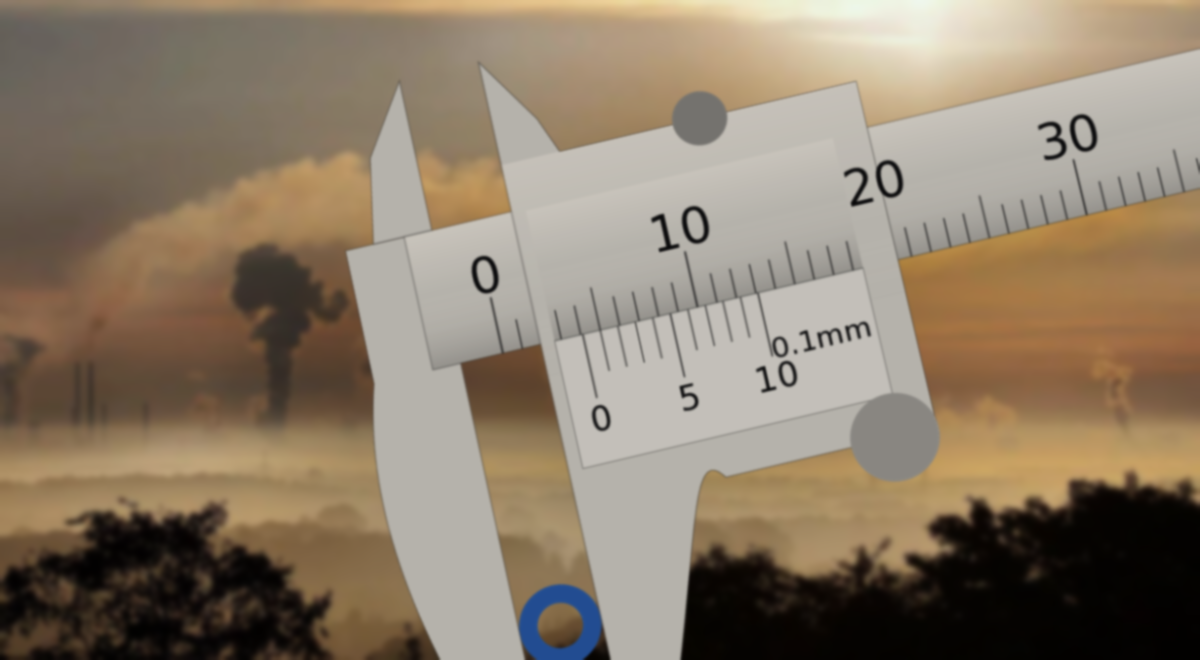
4.1
